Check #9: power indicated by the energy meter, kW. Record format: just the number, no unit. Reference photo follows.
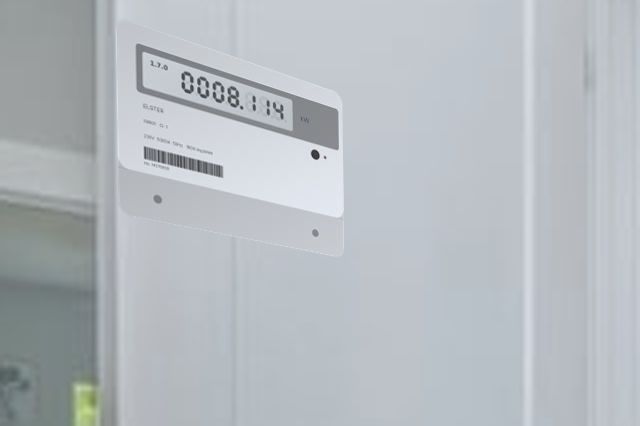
8.114
